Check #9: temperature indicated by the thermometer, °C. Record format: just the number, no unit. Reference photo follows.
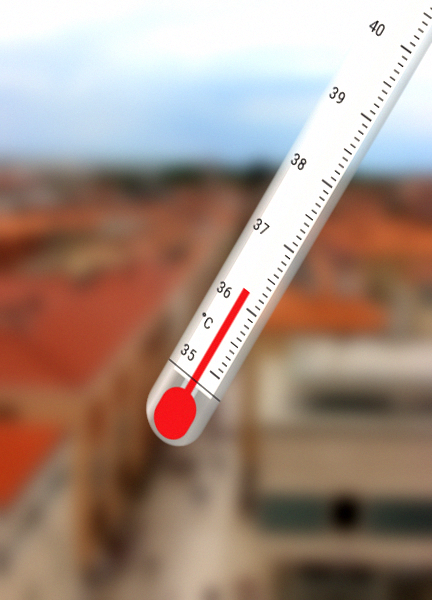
36.2
